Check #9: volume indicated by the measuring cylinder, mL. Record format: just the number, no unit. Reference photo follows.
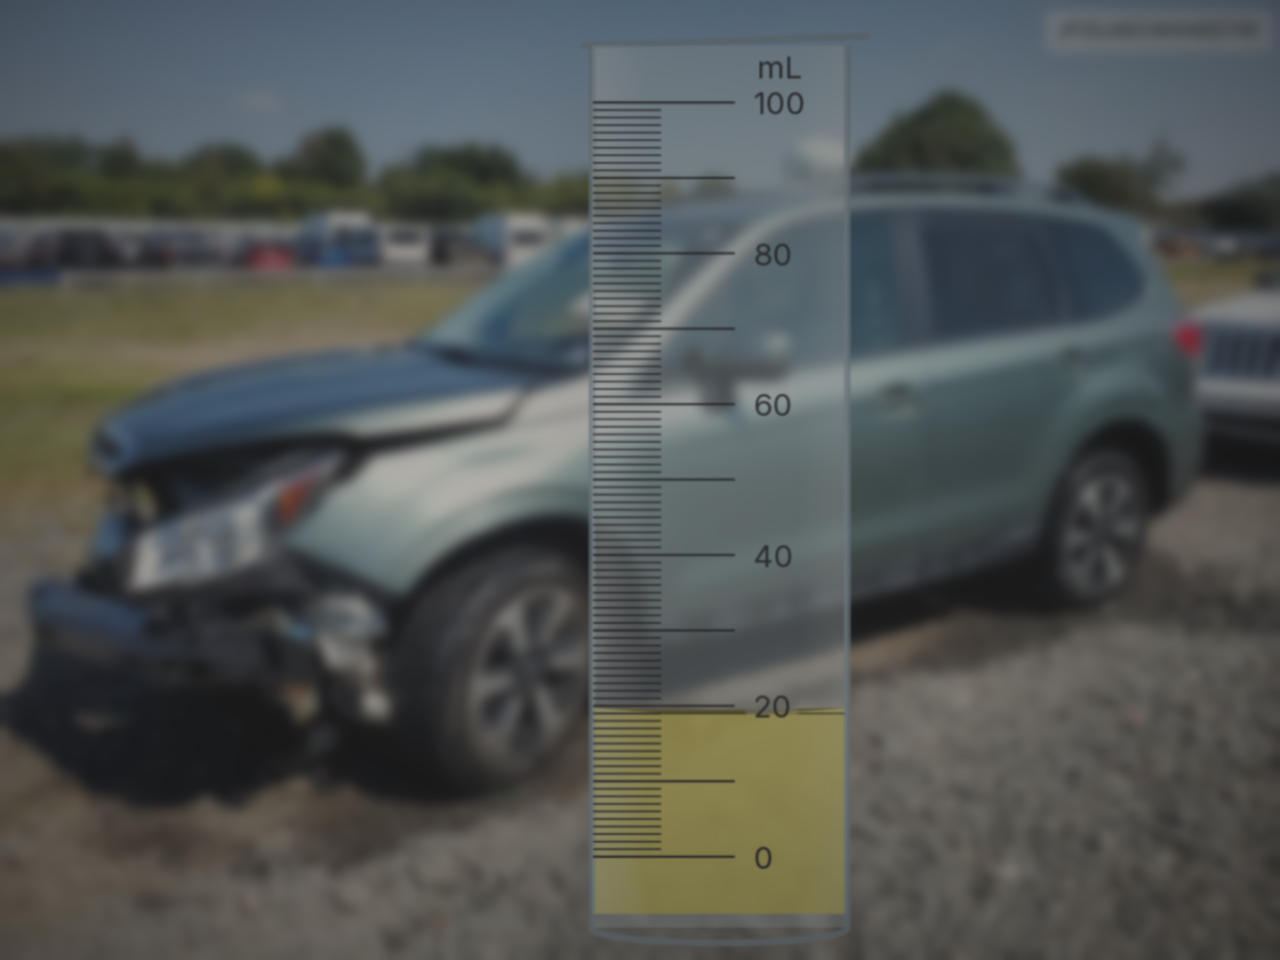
19
